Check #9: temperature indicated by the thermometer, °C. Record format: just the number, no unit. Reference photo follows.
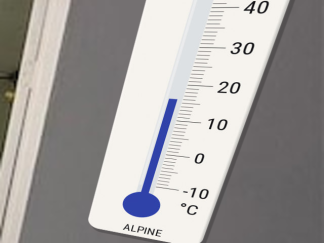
16
